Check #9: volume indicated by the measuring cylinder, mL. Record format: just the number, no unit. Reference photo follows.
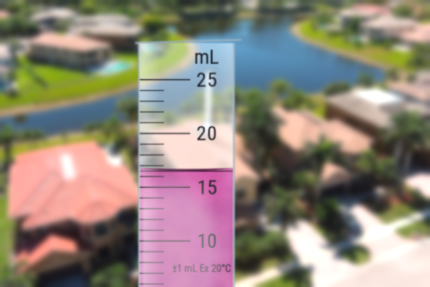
16.5
